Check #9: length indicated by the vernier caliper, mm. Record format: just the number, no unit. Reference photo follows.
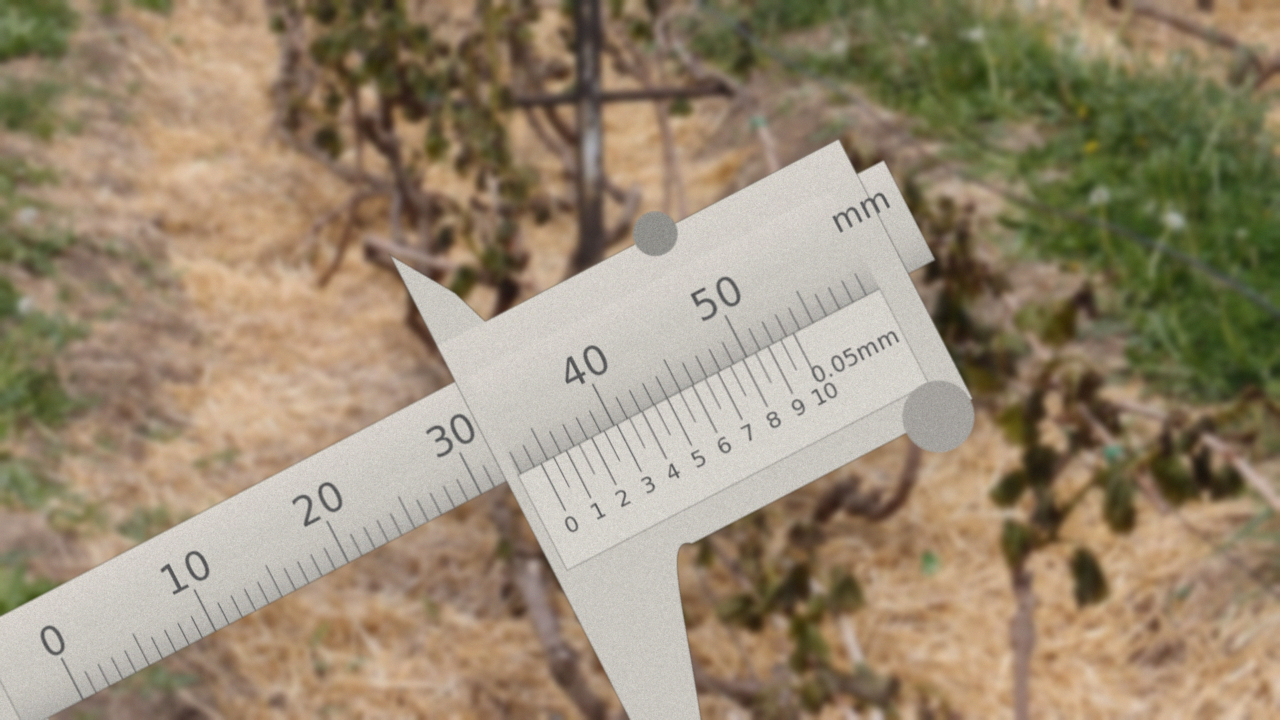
34.5
